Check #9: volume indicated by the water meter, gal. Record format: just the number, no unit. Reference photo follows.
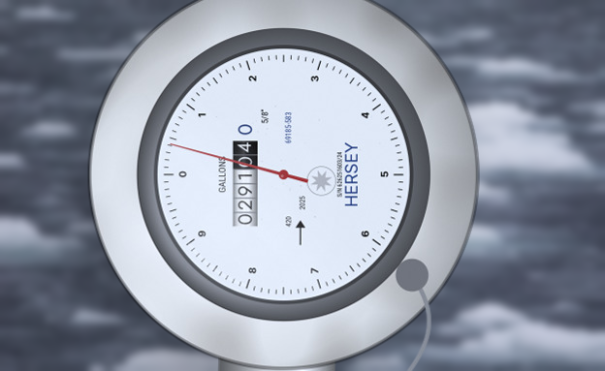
291040.4
